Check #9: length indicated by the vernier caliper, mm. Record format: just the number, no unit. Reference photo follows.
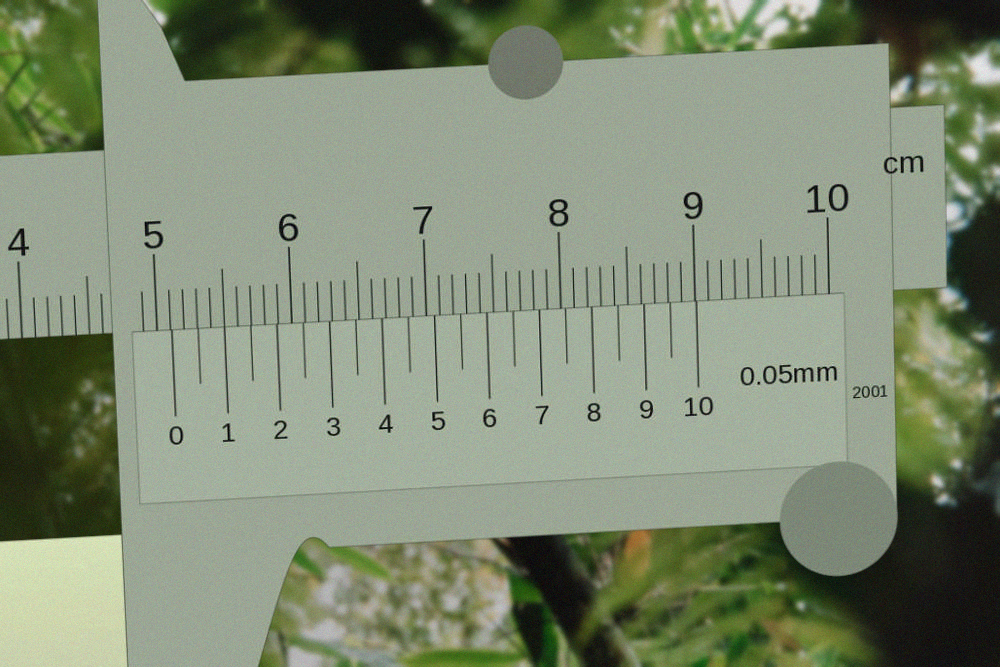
51.1
